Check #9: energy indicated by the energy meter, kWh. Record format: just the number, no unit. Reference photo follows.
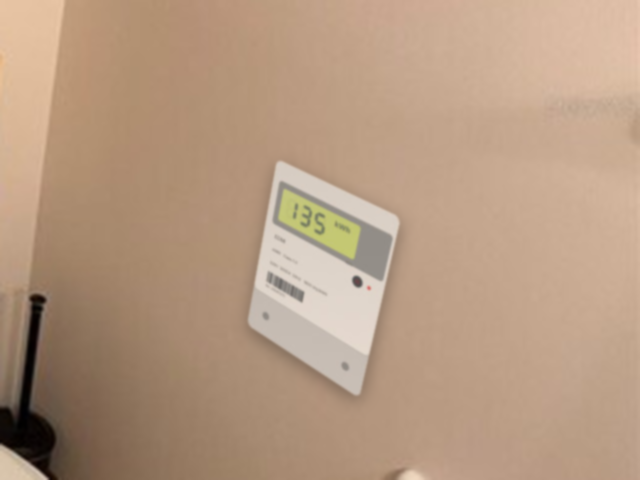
135
